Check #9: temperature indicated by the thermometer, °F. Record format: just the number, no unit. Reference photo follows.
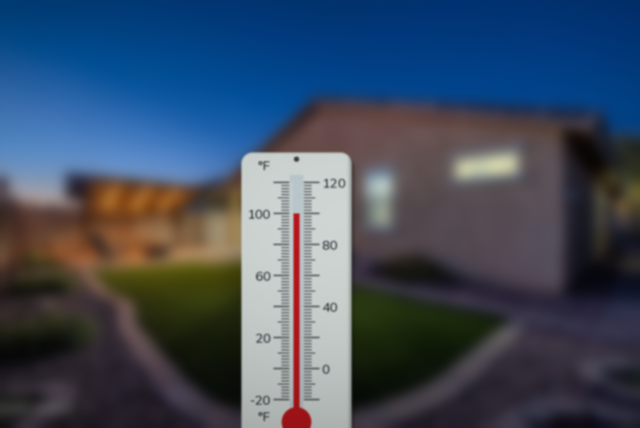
100
